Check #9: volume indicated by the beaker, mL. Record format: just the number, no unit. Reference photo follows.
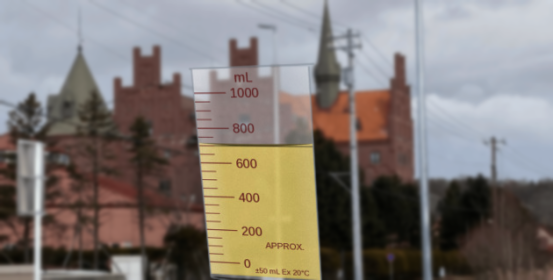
700
